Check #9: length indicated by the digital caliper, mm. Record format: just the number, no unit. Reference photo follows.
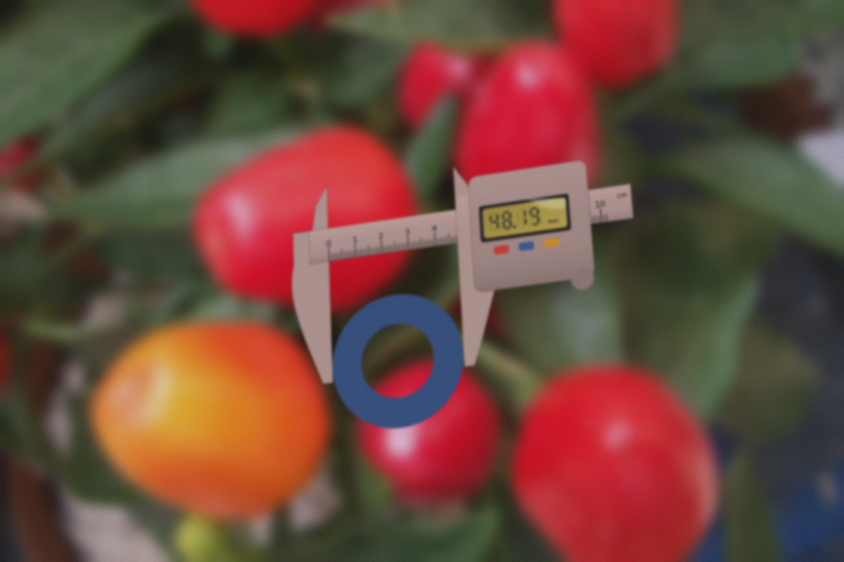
48.19
